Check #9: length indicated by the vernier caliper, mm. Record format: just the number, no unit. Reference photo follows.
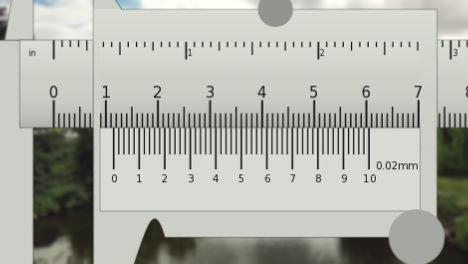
11.5
